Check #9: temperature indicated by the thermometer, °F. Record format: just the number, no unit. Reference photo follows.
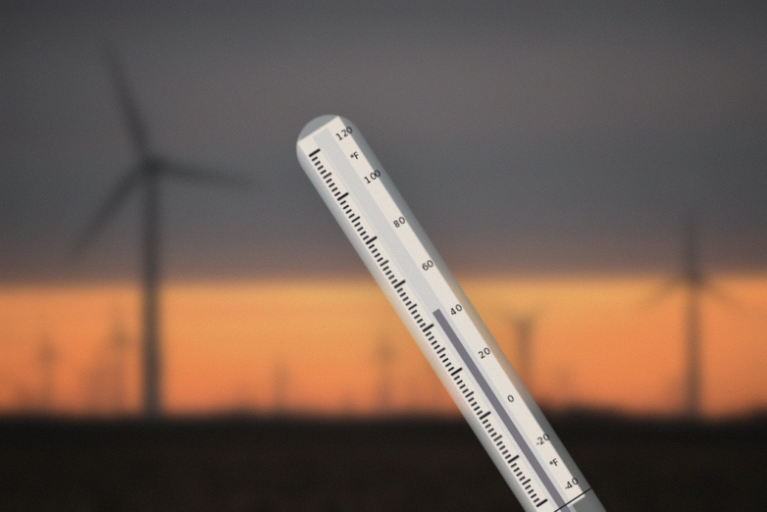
44
